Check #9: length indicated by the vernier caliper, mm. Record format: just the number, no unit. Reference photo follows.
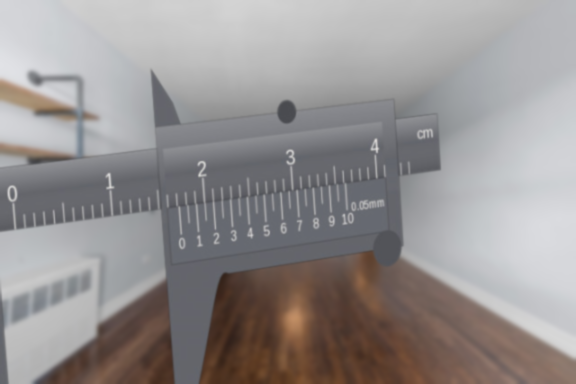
17.2
